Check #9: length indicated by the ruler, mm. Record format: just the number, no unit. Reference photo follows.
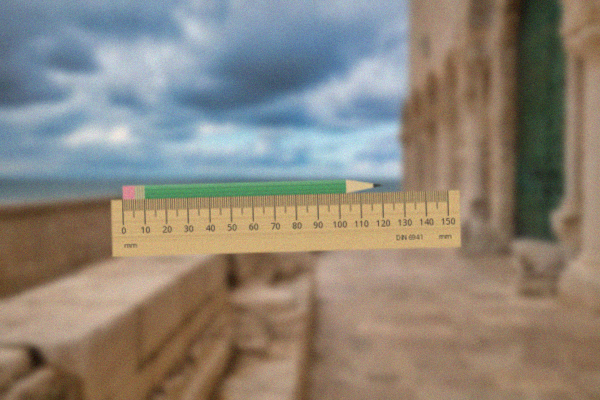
120
